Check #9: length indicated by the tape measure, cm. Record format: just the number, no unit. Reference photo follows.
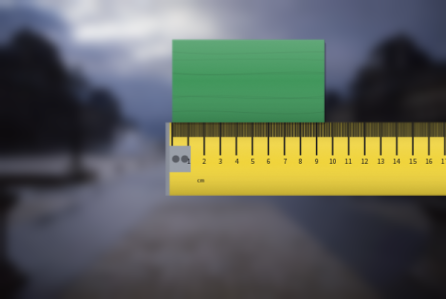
9.5
